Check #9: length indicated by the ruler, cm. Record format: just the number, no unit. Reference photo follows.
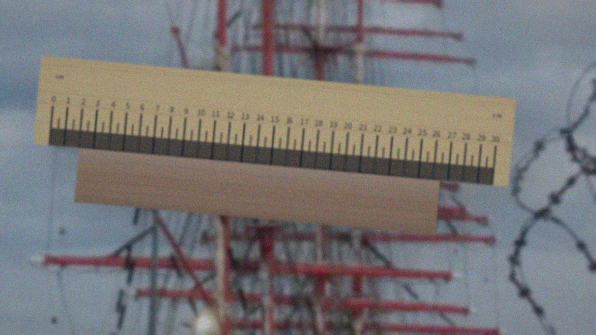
24.5
